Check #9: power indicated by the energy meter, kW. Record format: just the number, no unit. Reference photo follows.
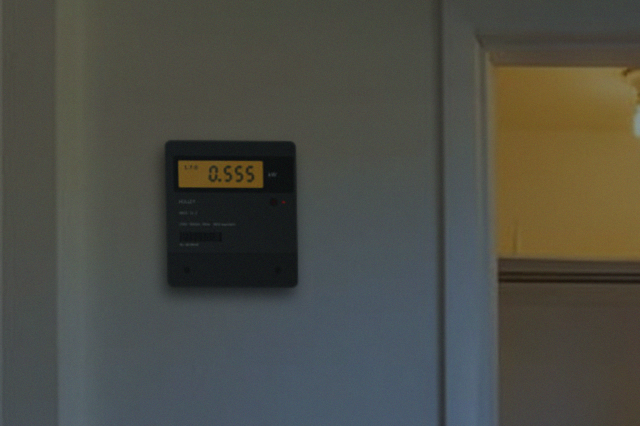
0.555
